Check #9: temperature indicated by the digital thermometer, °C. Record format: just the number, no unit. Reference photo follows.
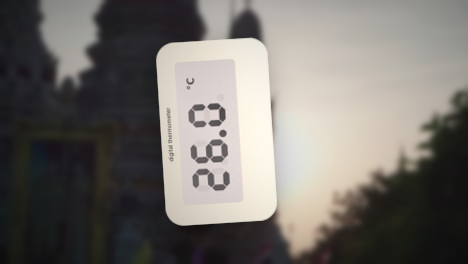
26.0
